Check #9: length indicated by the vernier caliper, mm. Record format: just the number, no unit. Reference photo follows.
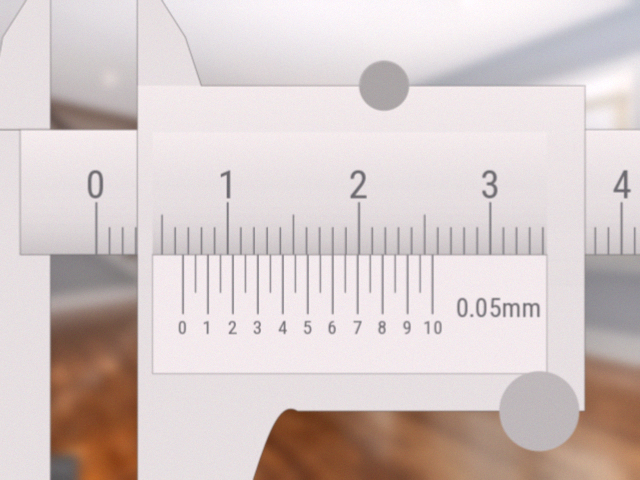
6.6
